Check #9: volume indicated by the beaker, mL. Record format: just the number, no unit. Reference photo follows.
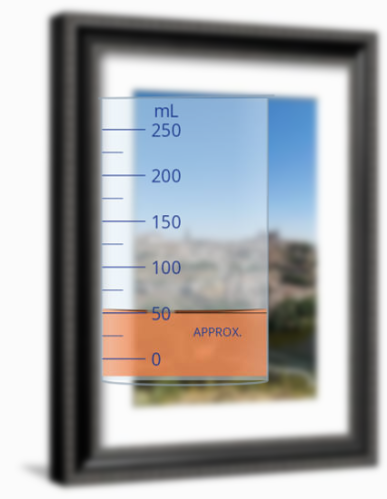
50
